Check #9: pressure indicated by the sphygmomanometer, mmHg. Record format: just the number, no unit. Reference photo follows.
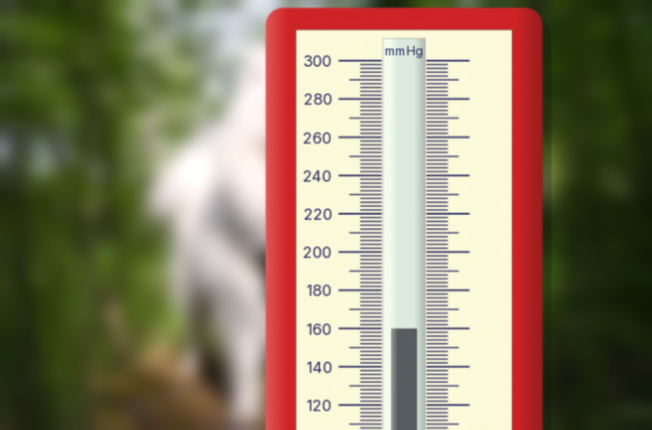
160
